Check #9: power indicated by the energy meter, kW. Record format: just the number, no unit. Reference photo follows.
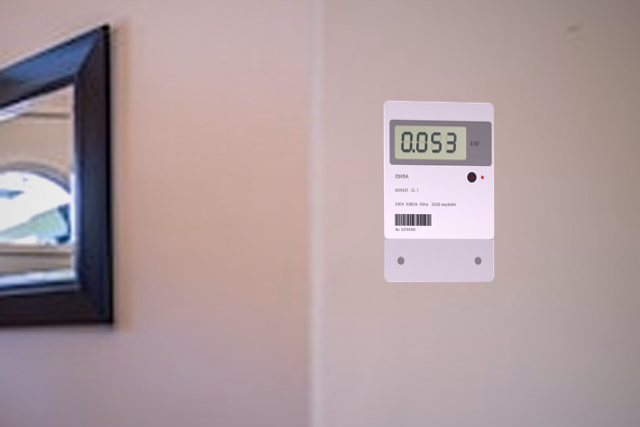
0.053
